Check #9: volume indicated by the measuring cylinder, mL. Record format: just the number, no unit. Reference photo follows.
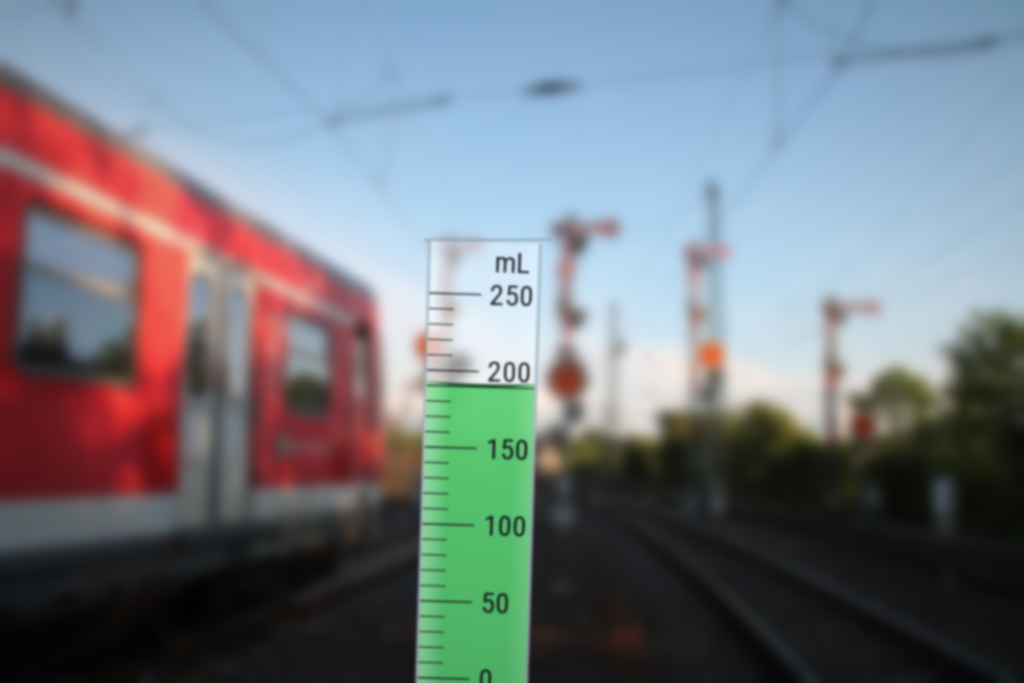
190
